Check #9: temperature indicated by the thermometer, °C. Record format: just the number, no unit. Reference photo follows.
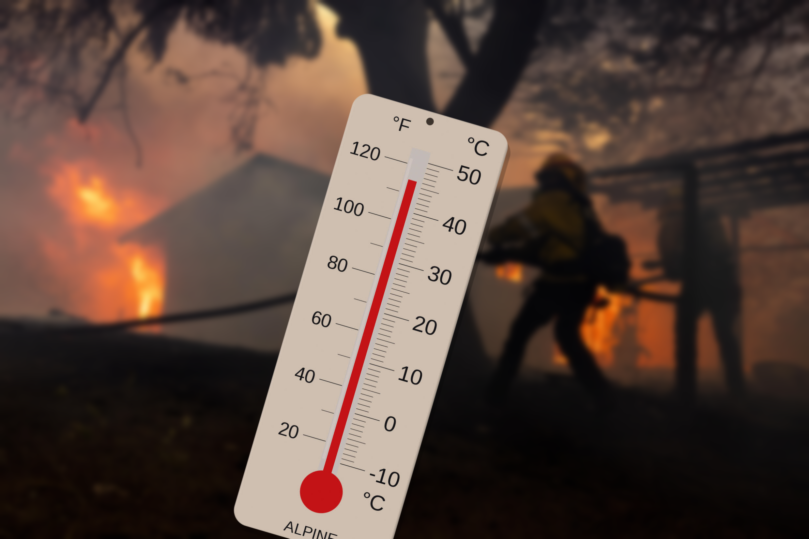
46
